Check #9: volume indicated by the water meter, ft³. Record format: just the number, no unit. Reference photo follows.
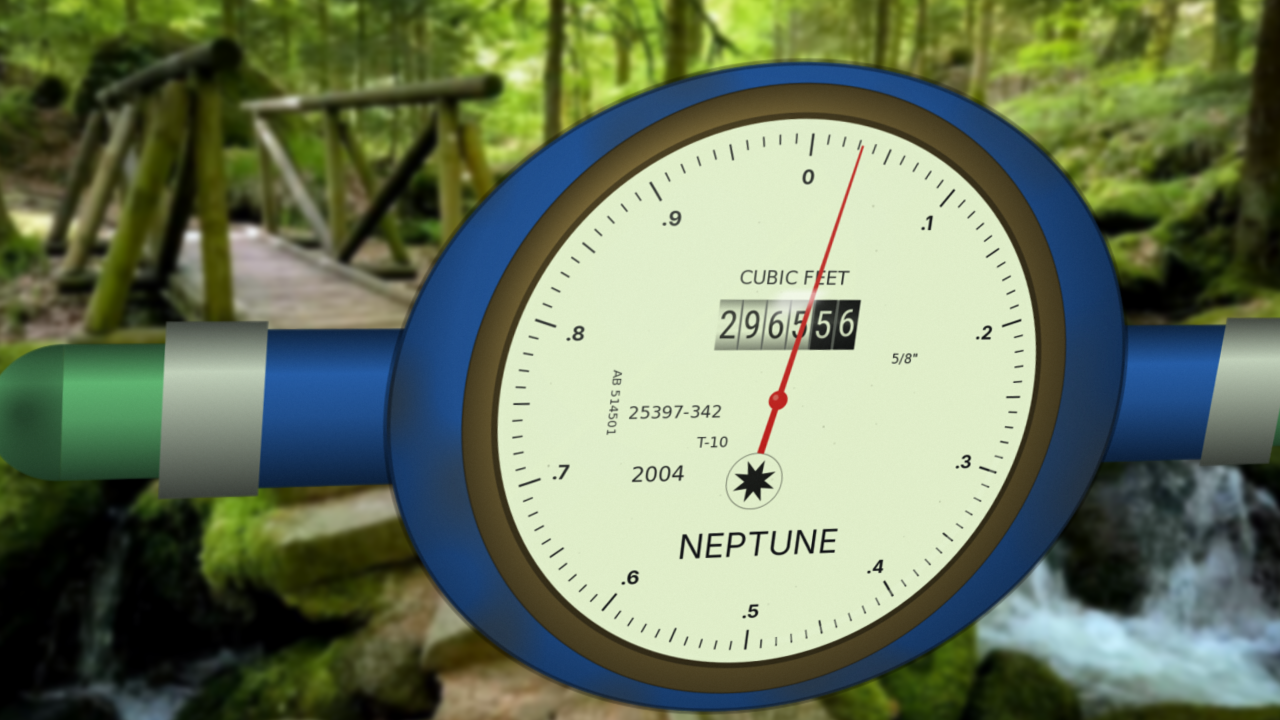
296556.03
